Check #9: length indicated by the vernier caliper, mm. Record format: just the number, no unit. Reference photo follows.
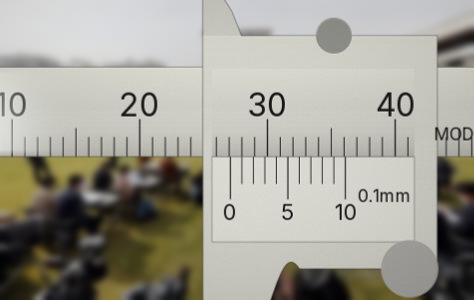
27.1
